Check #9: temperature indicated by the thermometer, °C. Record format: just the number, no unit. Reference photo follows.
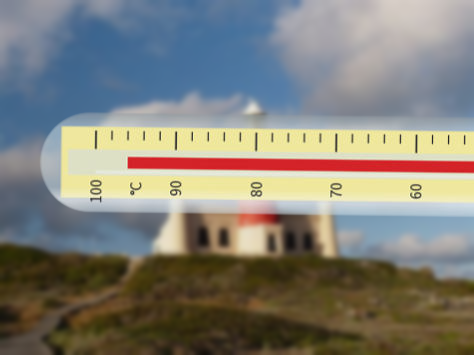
96
